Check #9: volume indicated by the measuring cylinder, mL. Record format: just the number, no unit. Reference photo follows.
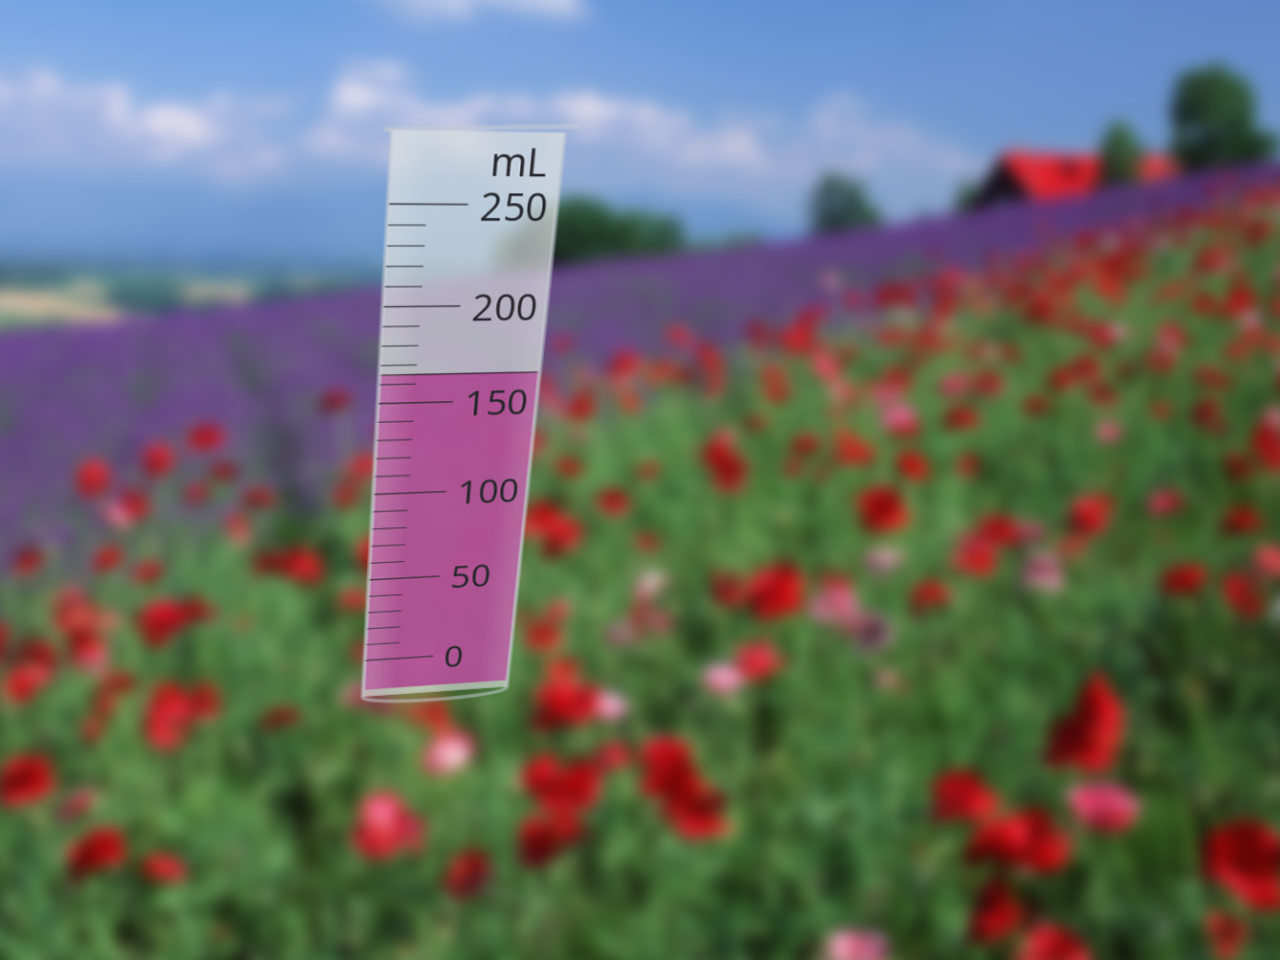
165
